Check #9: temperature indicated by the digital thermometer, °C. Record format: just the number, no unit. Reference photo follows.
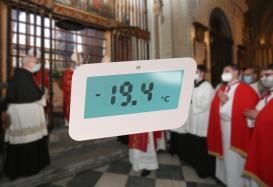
-19.4
